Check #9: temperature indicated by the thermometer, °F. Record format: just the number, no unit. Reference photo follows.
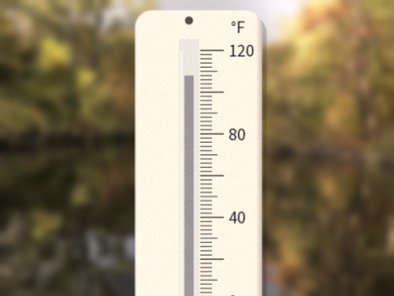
108
